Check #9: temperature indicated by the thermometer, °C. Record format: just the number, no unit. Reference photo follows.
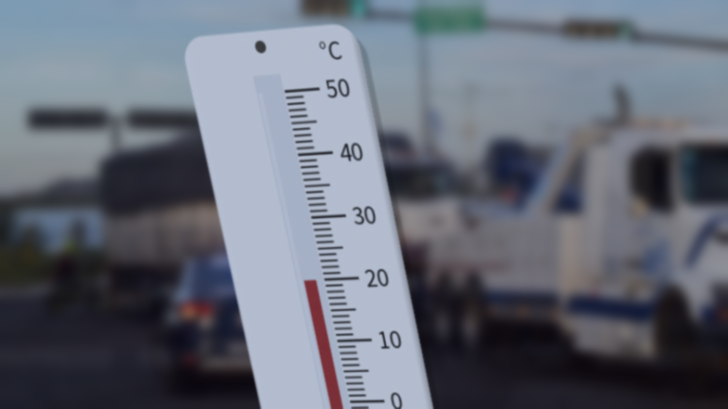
20
